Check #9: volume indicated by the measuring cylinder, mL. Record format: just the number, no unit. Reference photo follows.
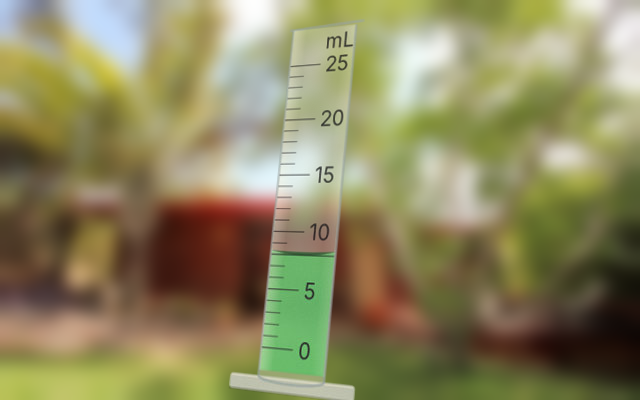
8
